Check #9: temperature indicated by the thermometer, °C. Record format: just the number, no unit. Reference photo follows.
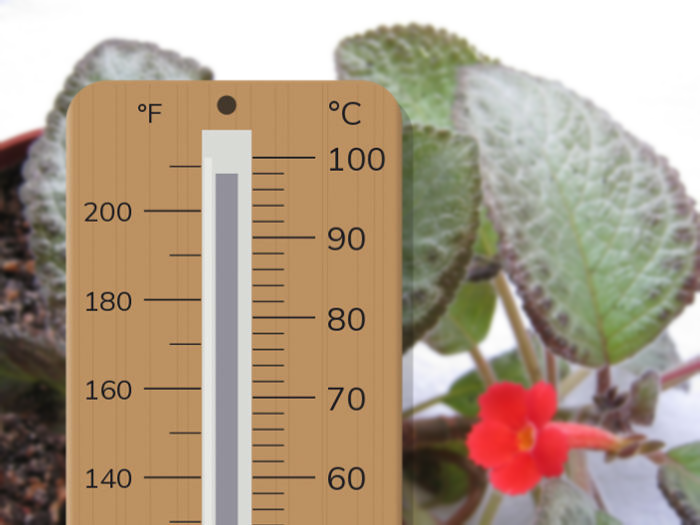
98
